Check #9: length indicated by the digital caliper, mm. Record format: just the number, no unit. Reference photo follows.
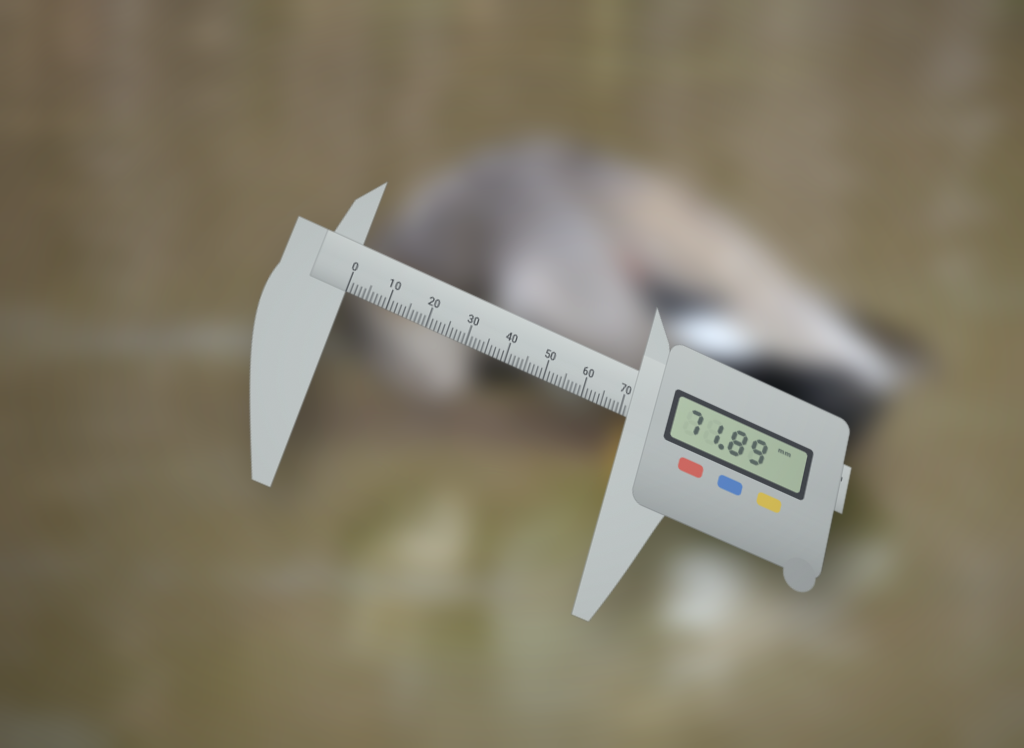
71.89
